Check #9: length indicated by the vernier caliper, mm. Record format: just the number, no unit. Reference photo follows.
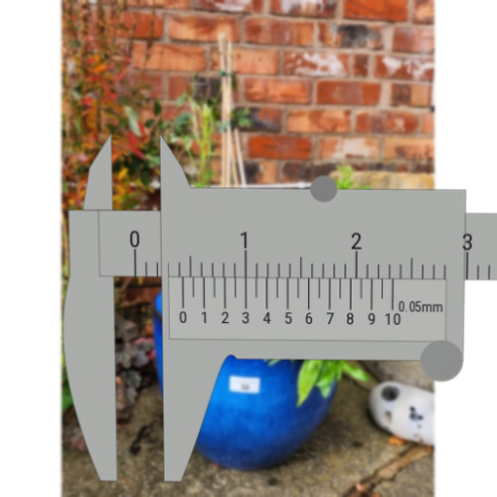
4.3
